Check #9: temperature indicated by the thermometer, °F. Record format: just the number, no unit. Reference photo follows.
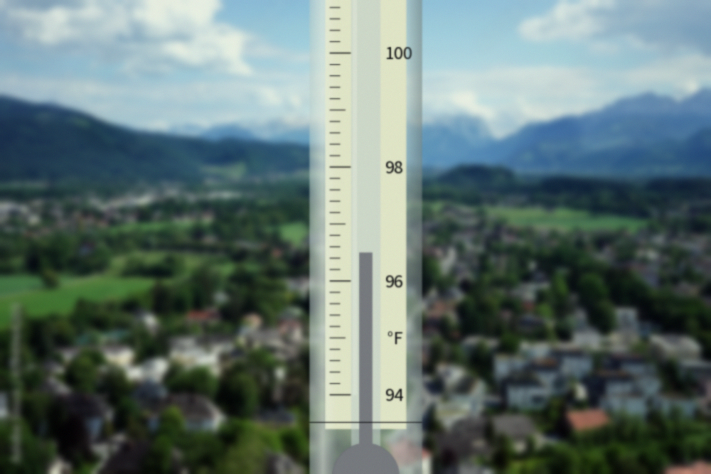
96.5
